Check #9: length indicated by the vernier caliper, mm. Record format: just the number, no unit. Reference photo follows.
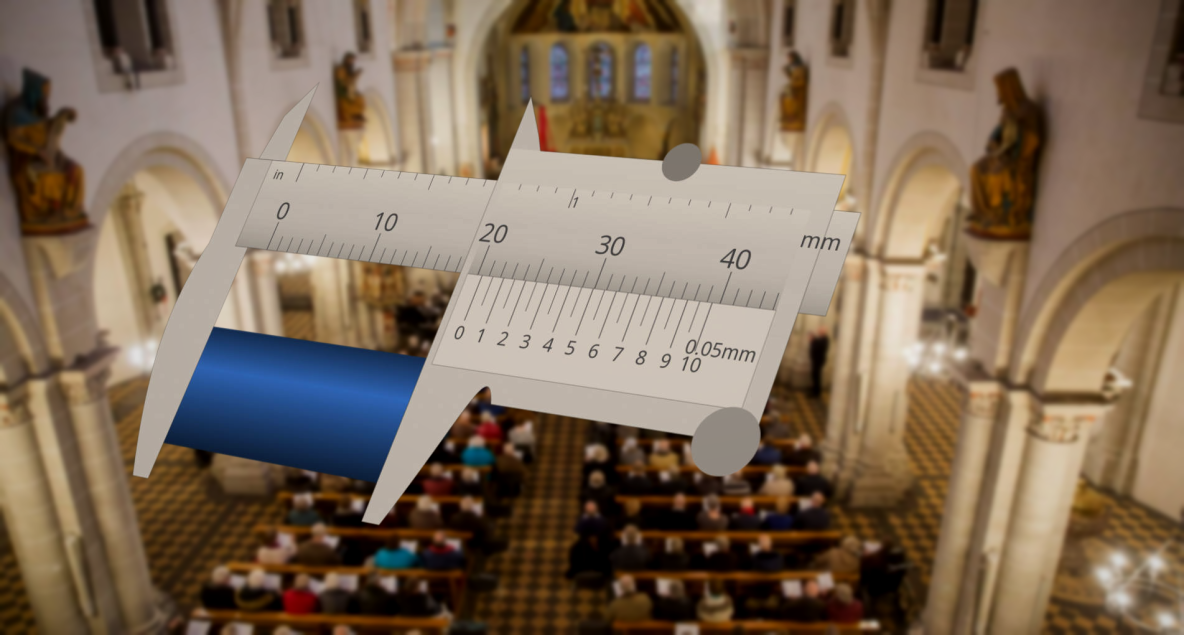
20.4
